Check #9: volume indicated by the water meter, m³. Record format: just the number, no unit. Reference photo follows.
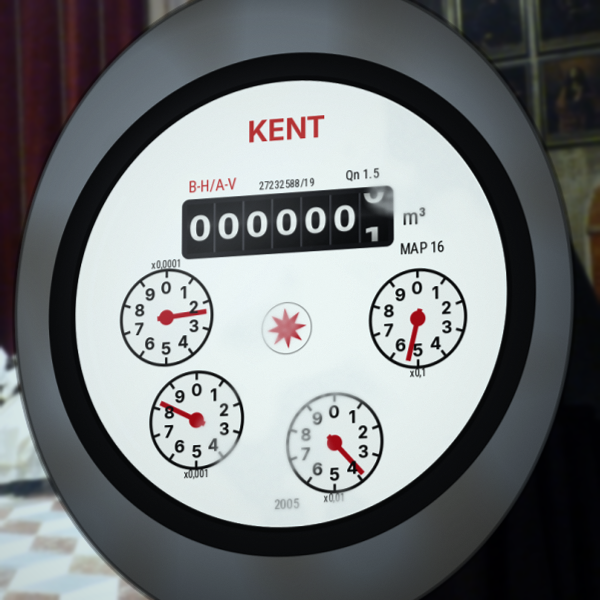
0.5382
